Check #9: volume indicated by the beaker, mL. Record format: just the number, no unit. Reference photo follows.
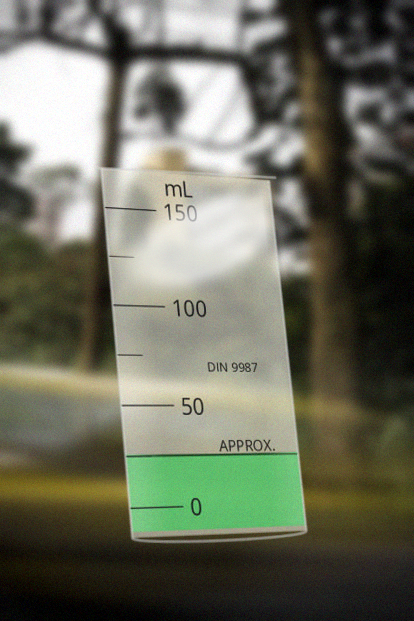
25
